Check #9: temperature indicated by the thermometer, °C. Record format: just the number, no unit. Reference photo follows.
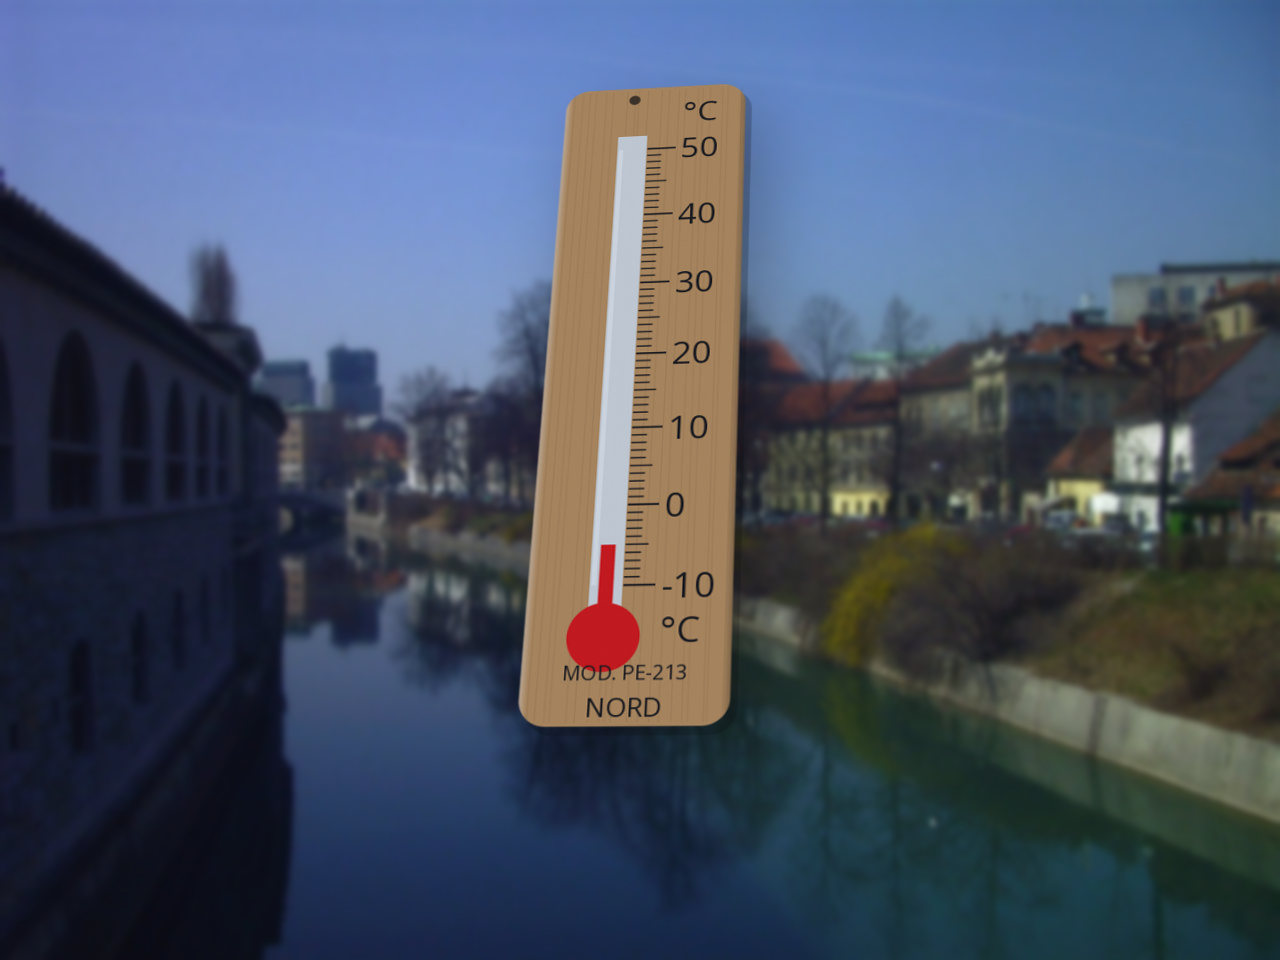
-5
